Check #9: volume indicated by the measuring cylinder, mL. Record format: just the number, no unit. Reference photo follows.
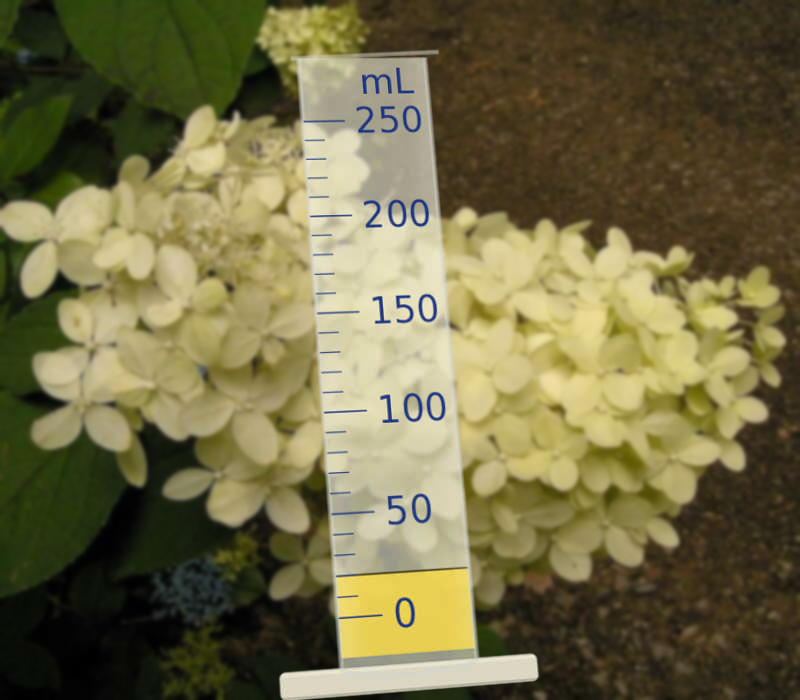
20
